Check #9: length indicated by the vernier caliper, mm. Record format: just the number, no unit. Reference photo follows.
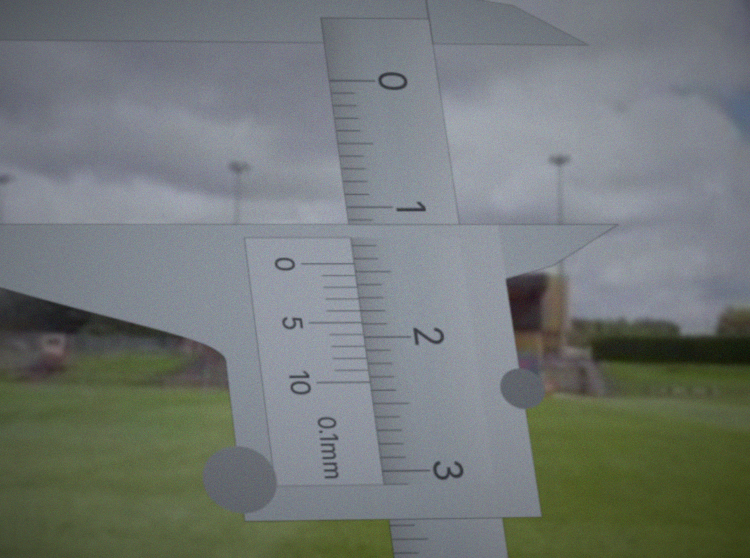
14.4
